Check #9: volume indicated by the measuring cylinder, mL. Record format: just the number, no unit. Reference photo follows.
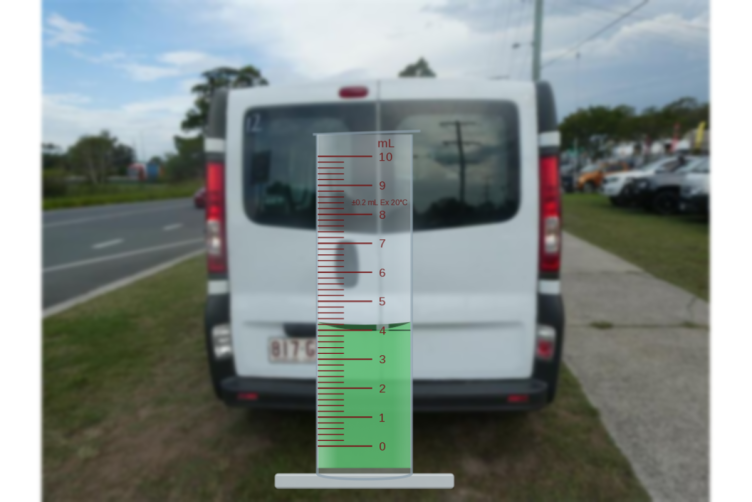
4
